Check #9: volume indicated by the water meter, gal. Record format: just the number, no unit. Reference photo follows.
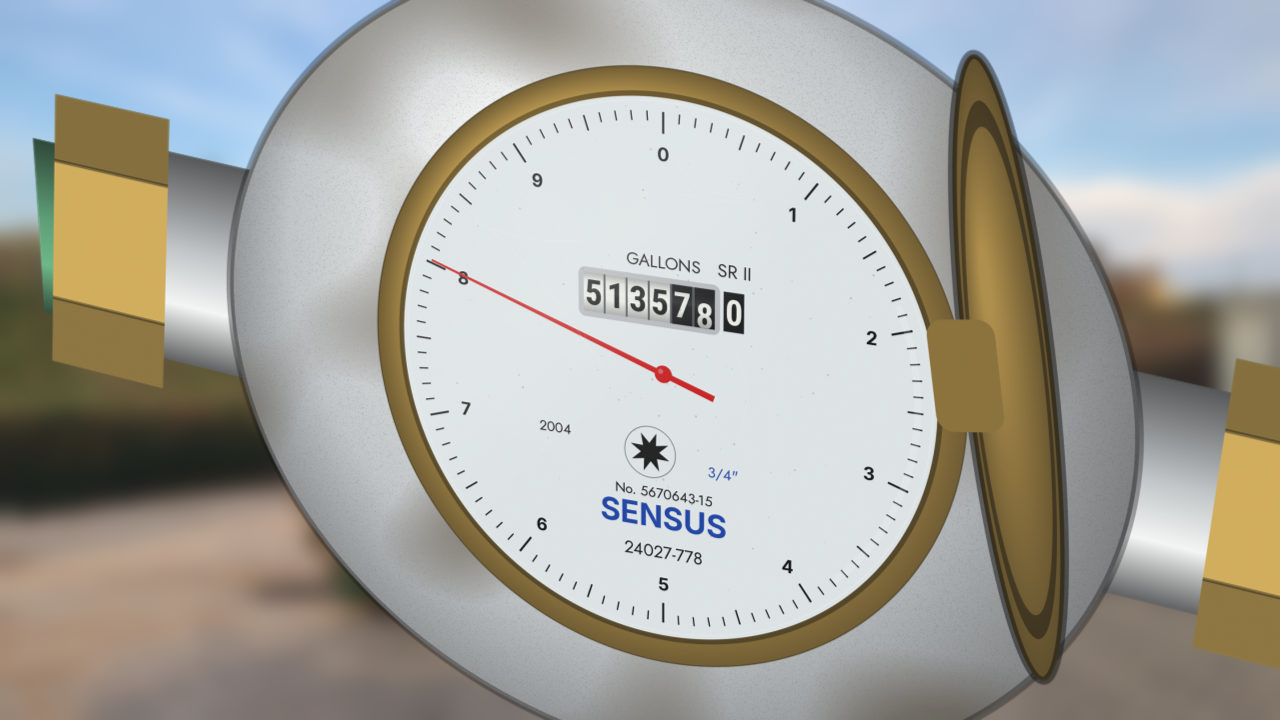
5135778.0
